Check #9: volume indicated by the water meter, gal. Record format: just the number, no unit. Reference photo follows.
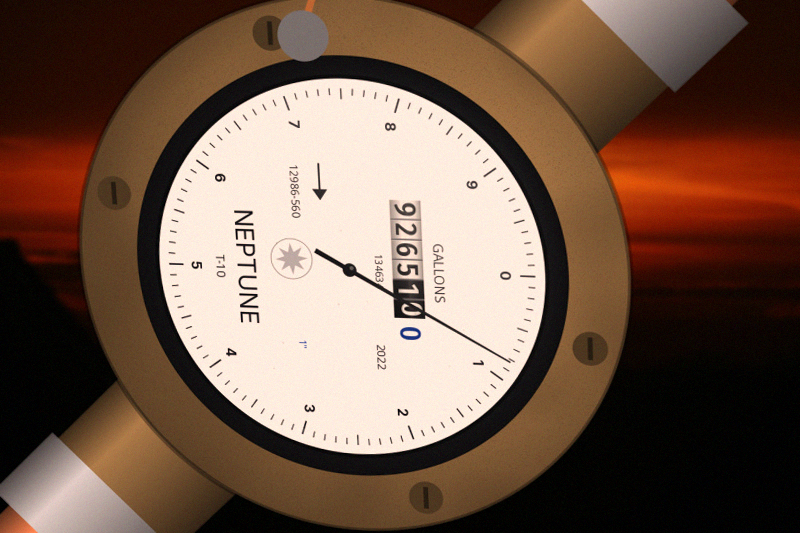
9265100.8
